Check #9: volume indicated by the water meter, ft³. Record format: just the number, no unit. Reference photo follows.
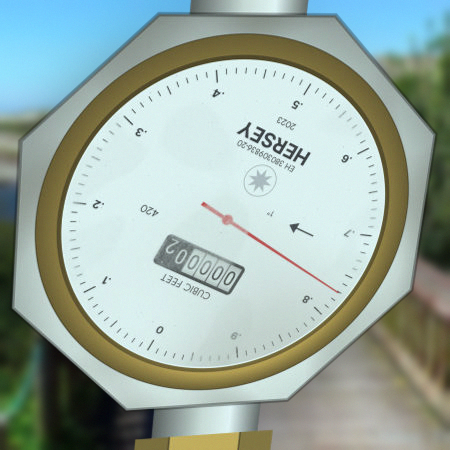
1.77
